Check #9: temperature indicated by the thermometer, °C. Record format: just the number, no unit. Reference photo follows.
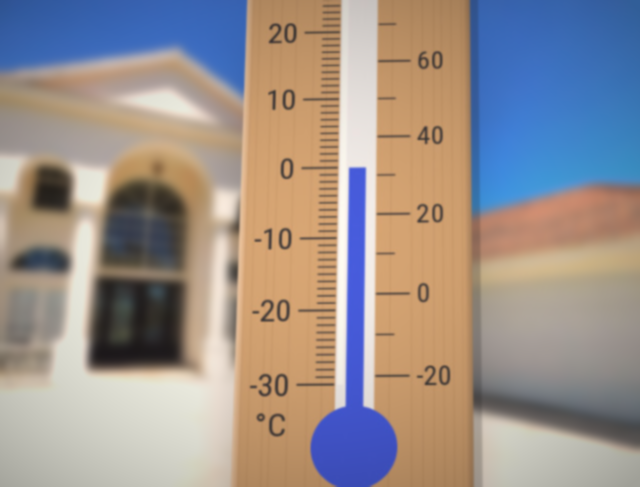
0
